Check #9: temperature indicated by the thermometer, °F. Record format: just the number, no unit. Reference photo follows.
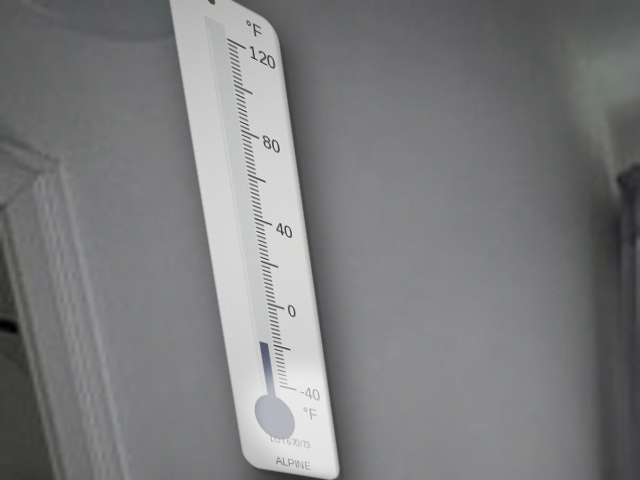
-20
